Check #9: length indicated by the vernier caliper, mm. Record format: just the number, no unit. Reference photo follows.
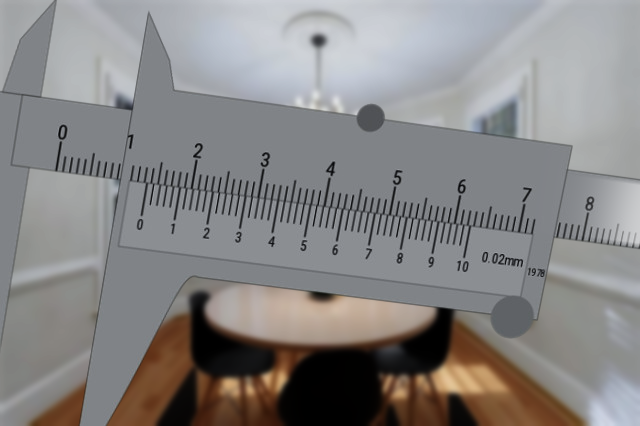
13.4
